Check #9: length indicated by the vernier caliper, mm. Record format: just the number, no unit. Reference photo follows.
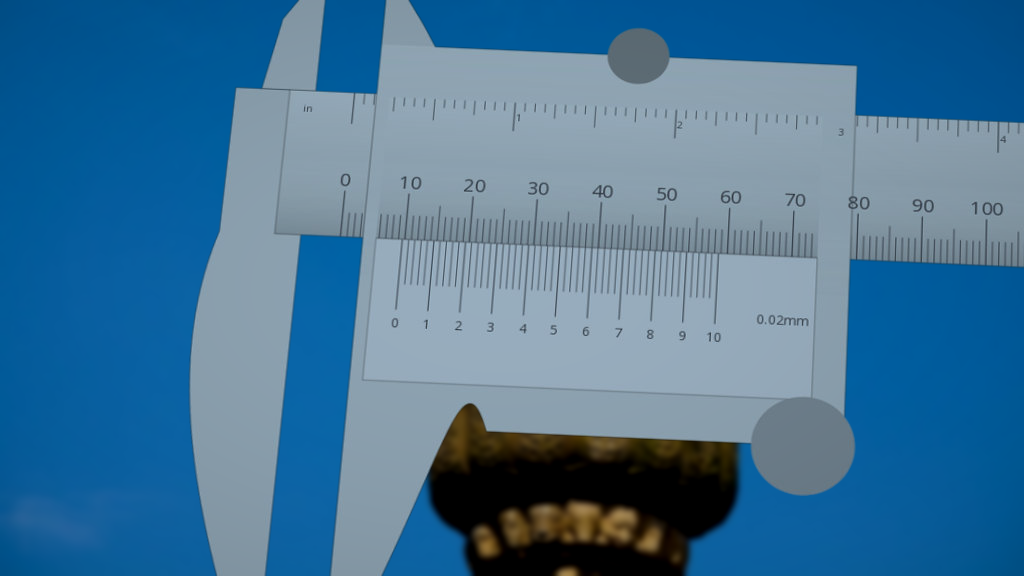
9.6
